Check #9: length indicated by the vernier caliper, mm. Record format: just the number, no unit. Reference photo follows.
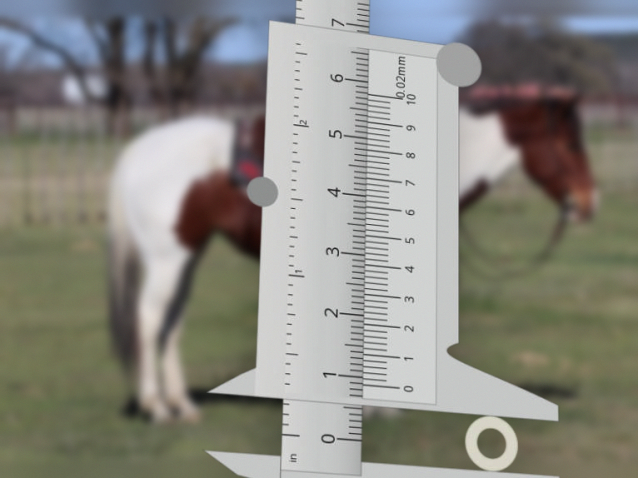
8.8
